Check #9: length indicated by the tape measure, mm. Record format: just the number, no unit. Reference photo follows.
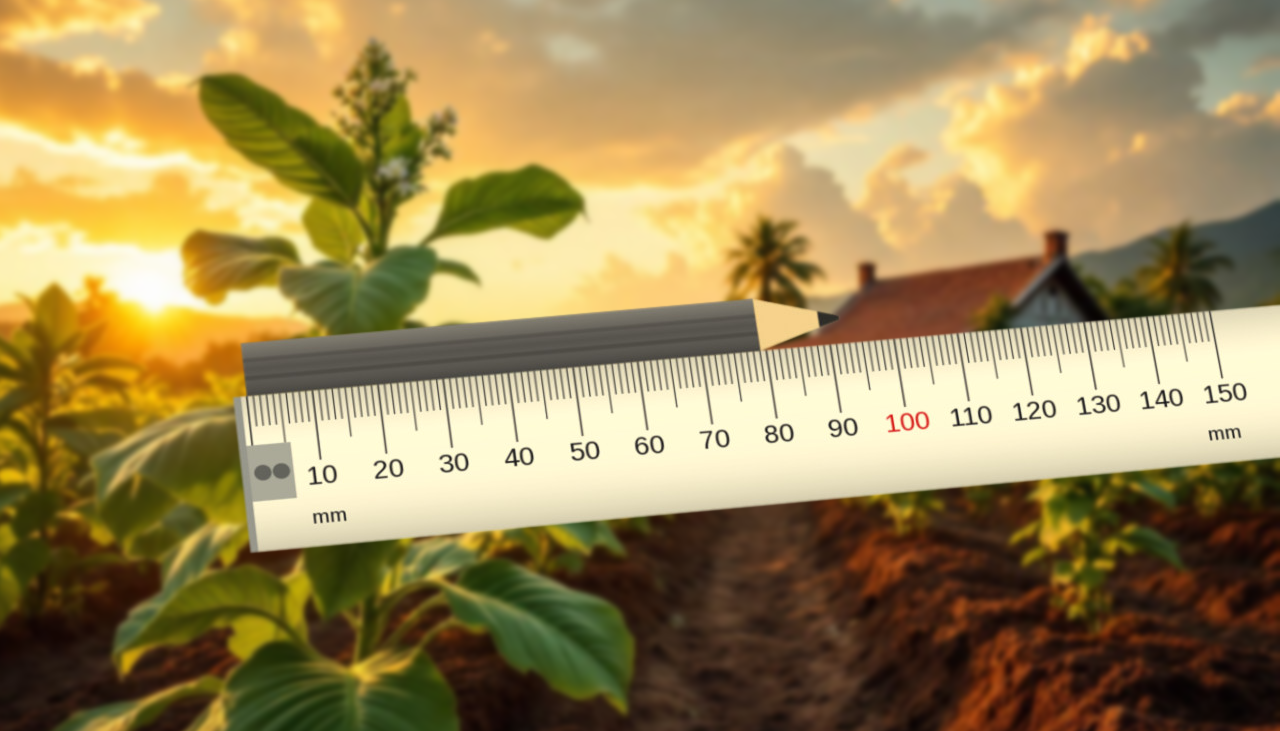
92
